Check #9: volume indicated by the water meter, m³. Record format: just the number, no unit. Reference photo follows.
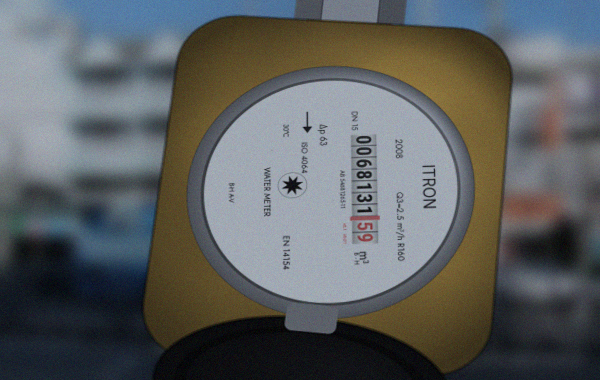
68131.59
